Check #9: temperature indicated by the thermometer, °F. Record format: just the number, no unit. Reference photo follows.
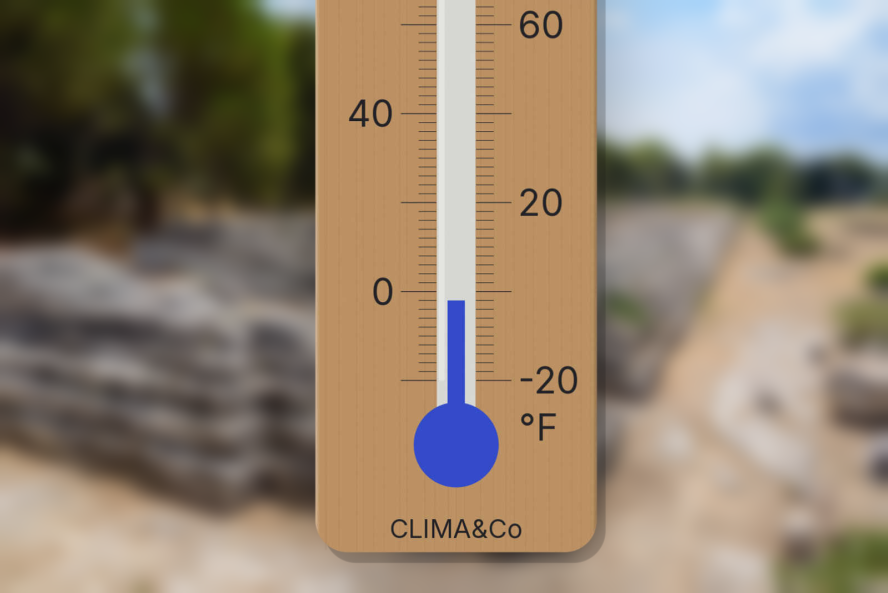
-2
